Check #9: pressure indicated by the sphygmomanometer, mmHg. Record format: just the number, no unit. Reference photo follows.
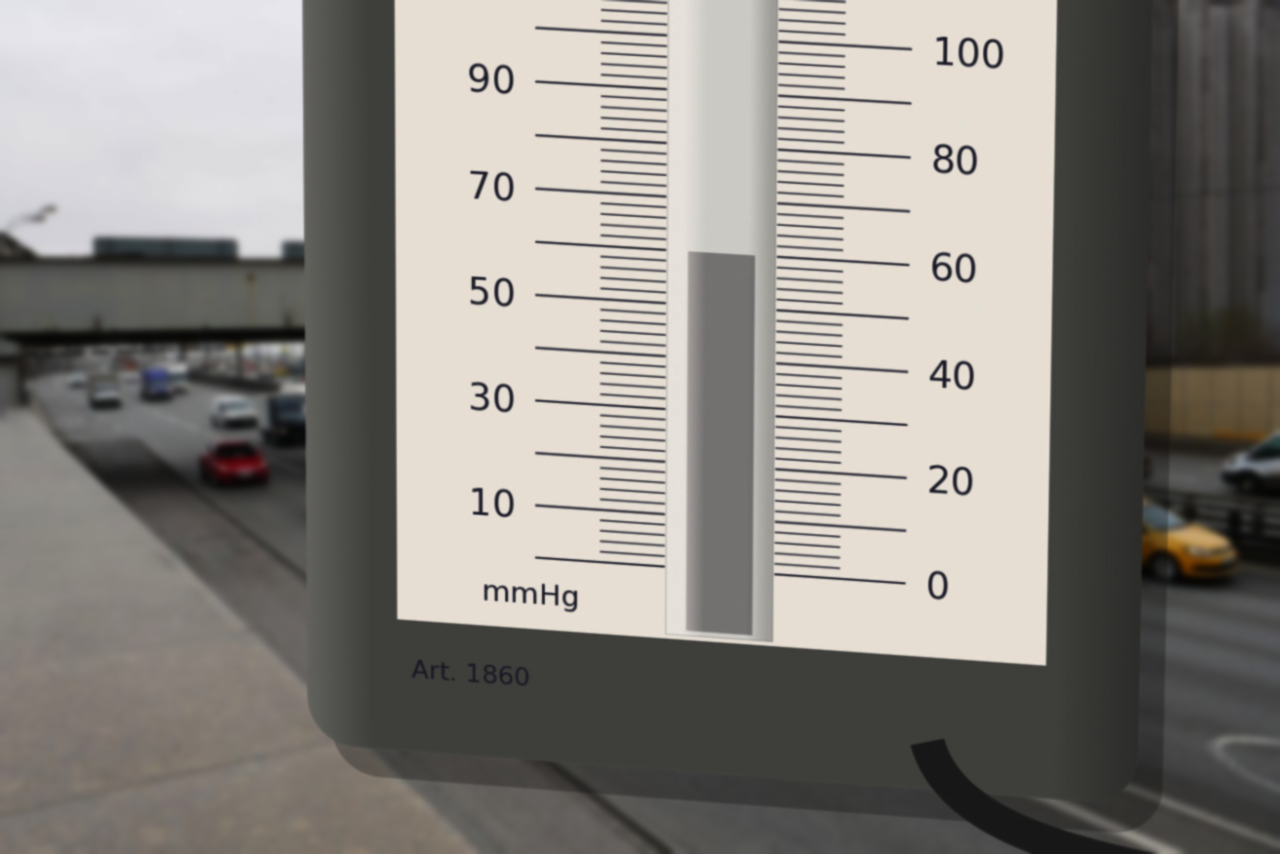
60
